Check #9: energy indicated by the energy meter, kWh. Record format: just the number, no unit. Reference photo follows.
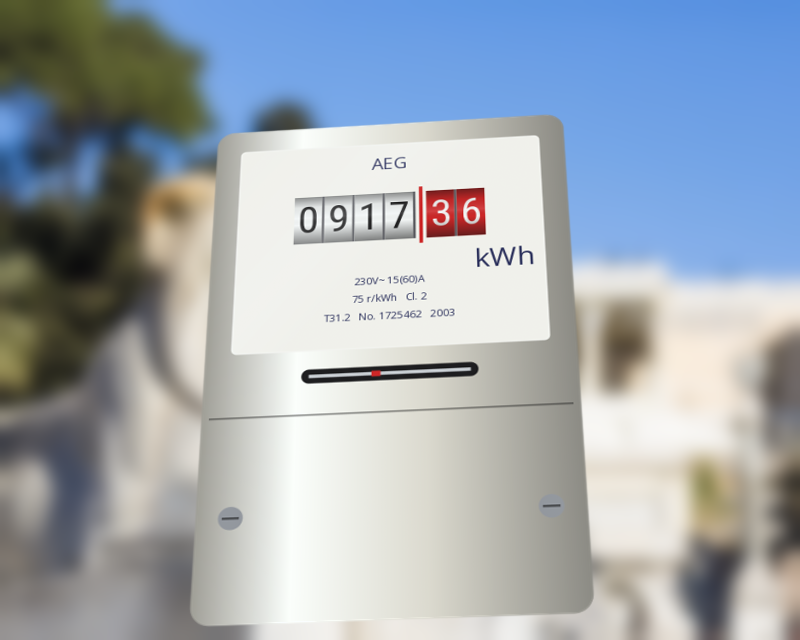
917.36
